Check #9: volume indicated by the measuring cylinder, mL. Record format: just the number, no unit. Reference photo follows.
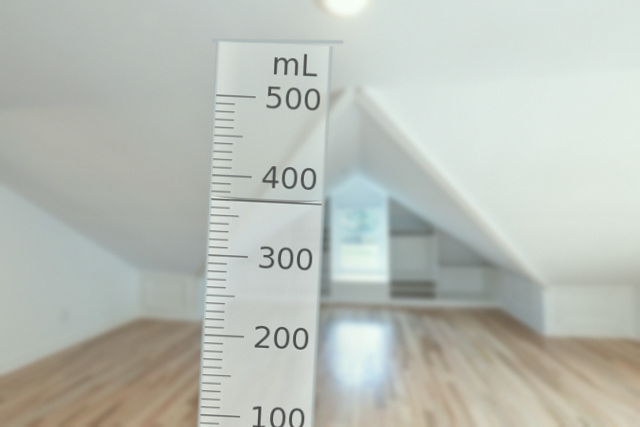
370
